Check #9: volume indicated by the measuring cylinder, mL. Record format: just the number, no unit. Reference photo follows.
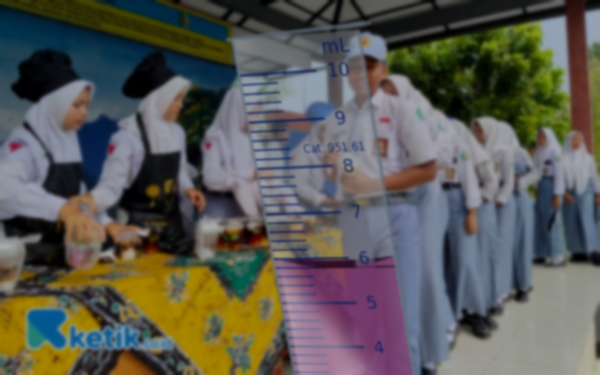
5.8
